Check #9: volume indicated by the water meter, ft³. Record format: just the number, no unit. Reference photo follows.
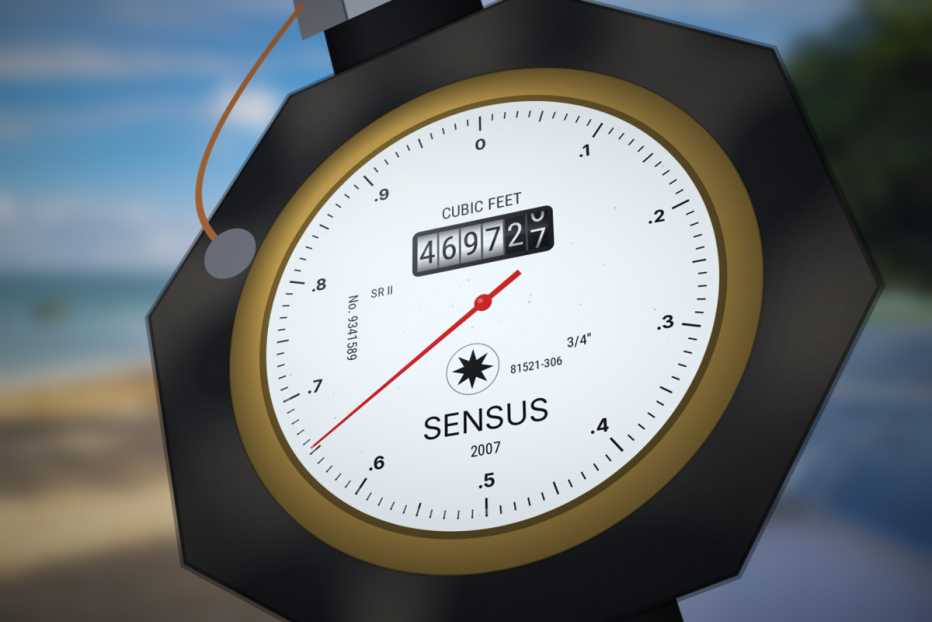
469726.65
